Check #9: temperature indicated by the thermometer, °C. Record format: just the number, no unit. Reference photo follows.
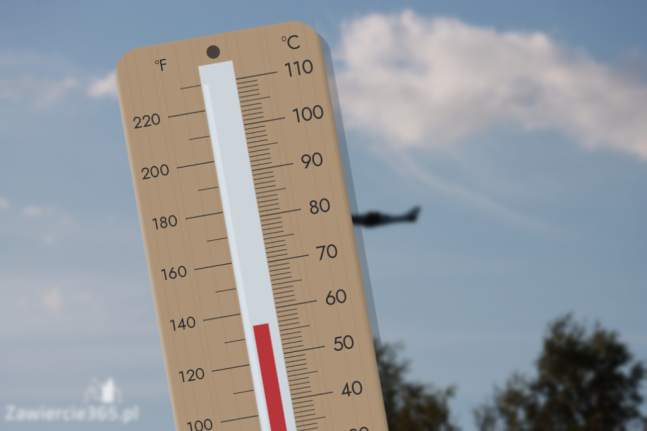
57
